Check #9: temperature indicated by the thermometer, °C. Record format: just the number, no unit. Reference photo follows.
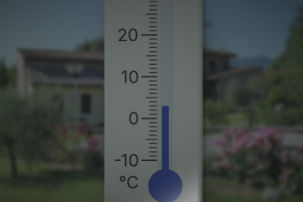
3
